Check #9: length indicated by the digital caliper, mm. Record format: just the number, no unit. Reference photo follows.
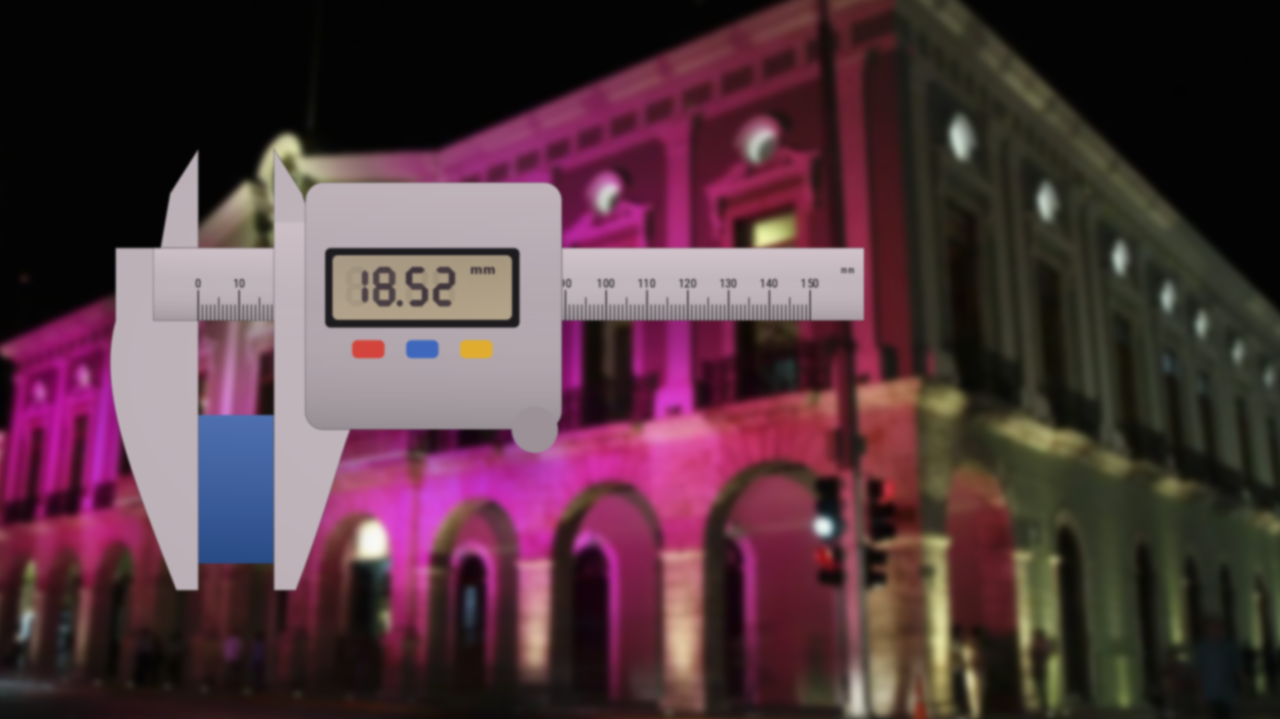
18.52
